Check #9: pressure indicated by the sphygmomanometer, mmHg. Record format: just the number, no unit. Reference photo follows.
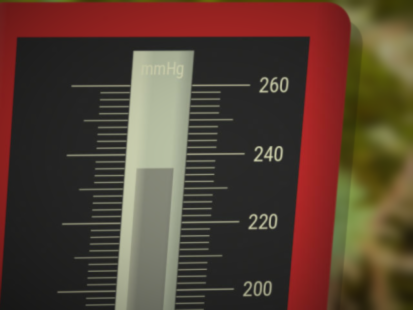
236
